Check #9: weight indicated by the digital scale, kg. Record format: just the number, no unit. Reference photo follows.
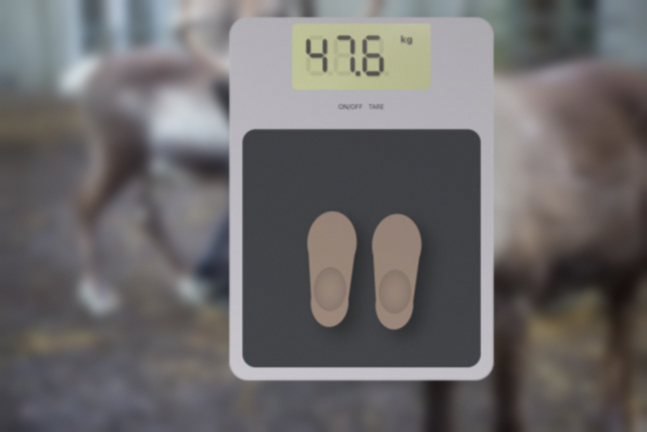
47.6
